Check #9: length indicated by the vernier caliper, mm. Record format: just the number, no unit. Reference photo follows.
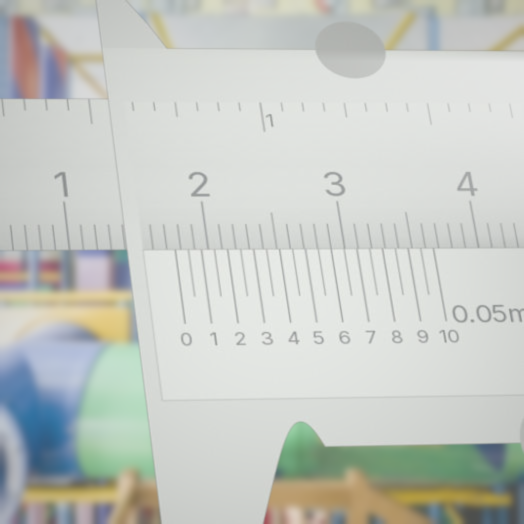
17.6
